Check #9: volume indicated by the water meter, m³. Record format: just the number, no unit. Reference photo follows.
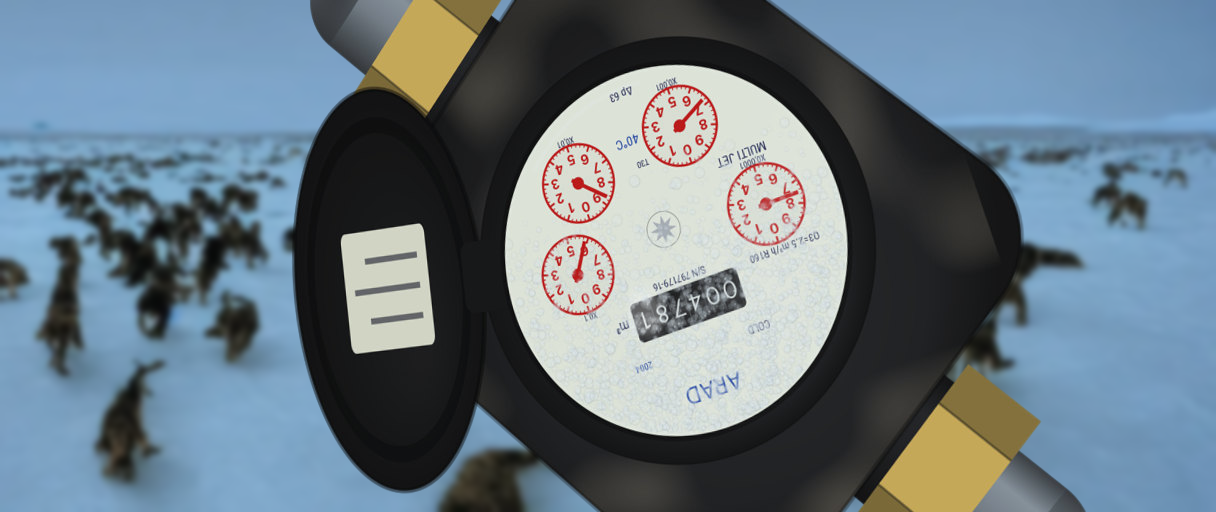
4781.5867
